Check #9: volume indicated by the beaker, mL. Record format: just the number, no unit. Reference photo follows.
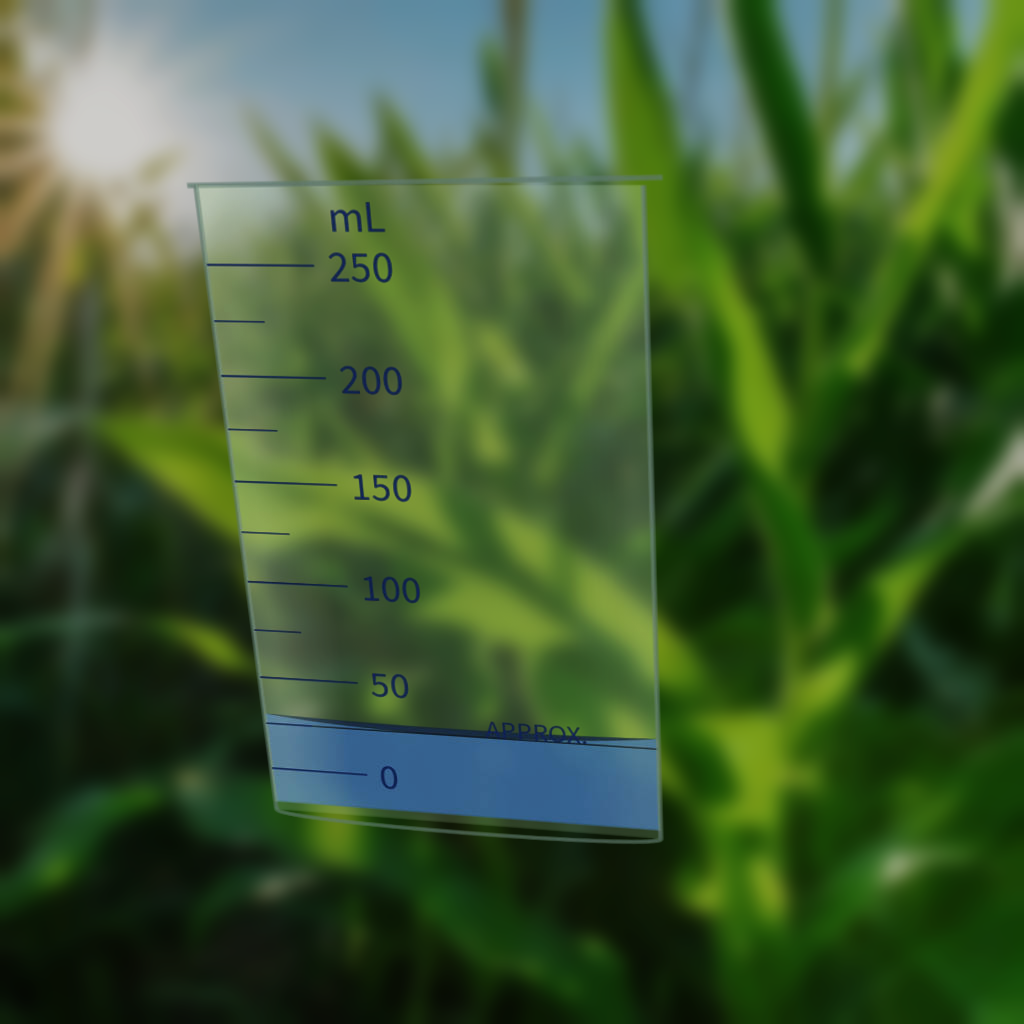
25
